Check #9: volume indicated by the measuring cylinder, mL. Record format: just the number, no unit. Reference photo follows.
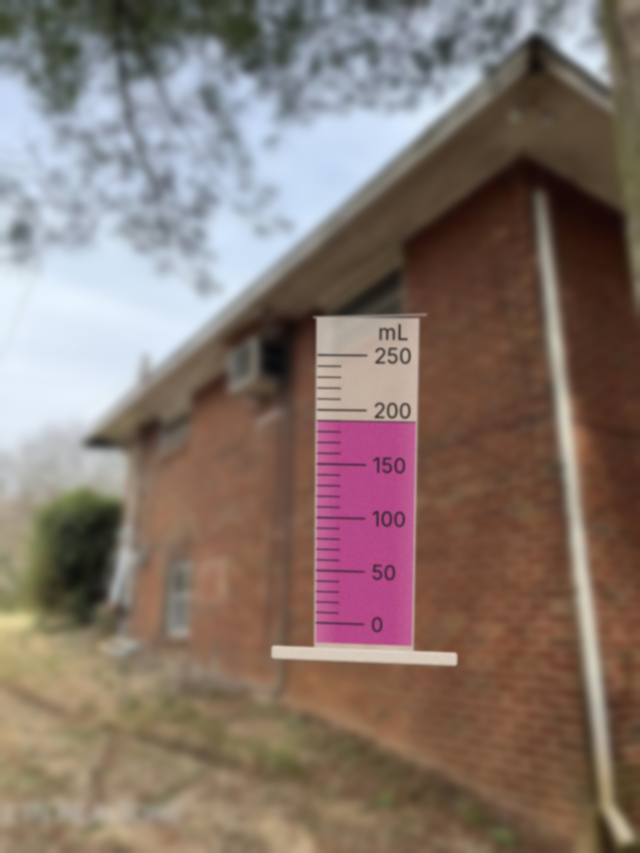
190
